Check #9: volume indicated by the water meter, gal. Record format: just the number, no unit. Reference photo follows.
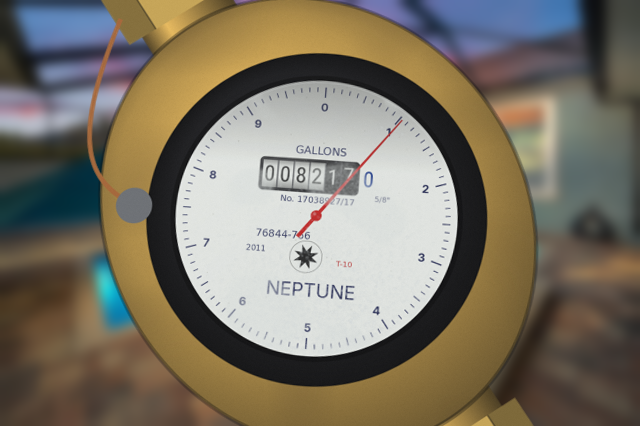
82171.0
